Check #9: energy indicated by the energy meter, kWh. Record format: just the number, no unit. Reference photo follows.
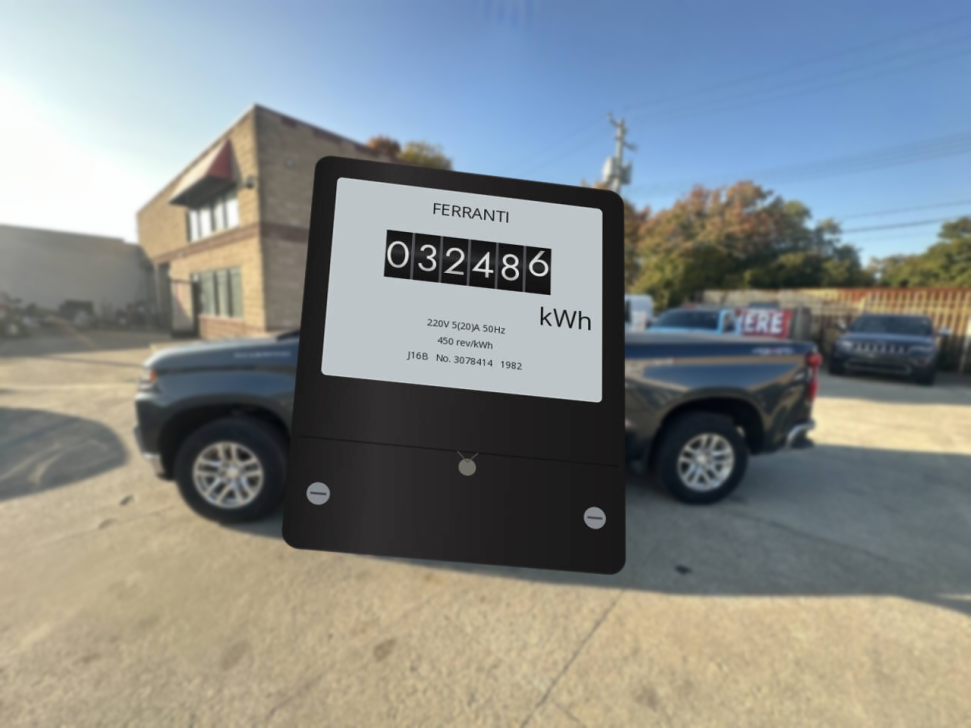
32486
